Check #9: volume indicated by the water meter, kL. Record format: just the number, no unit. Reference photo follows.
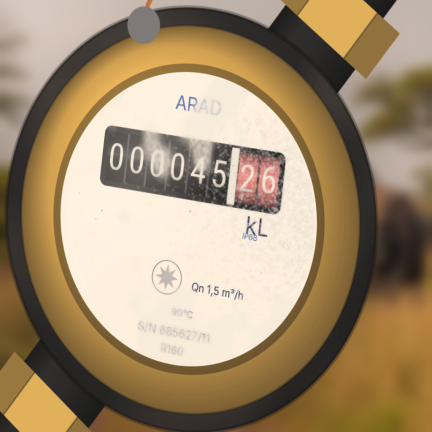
45.26
